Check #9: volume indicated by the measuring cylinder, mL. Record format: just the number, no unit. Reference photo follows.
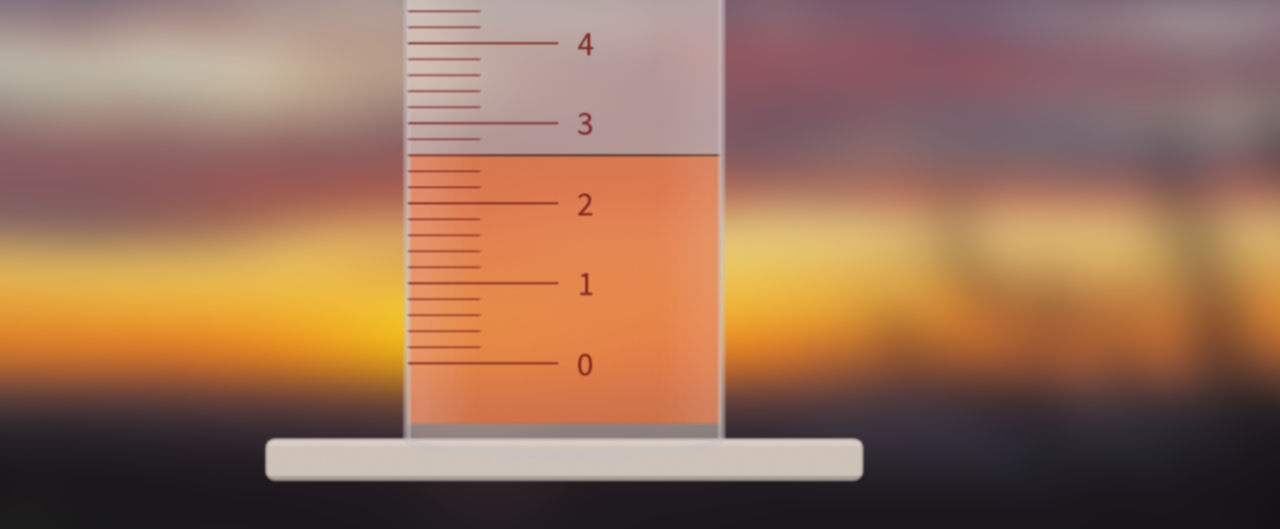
2.6
